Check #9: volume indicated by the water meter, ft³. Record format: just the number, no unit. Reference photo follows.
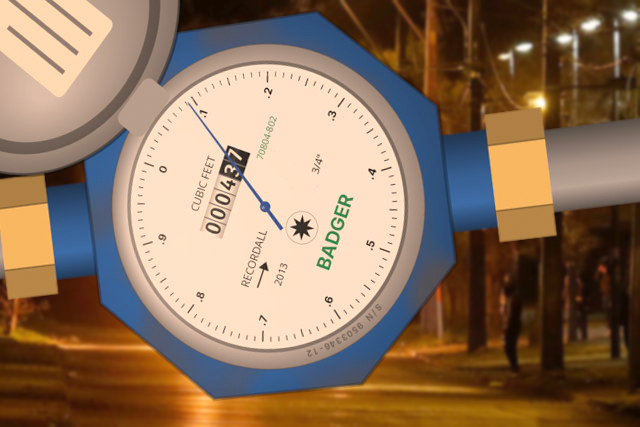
437.09
